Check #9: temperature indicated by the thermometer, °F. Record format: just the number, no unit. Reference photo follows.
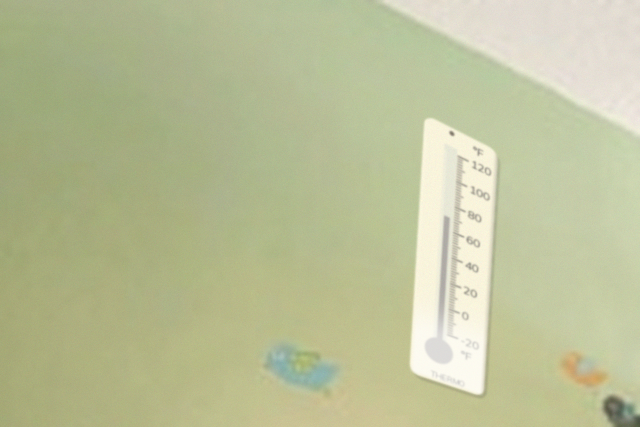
70
